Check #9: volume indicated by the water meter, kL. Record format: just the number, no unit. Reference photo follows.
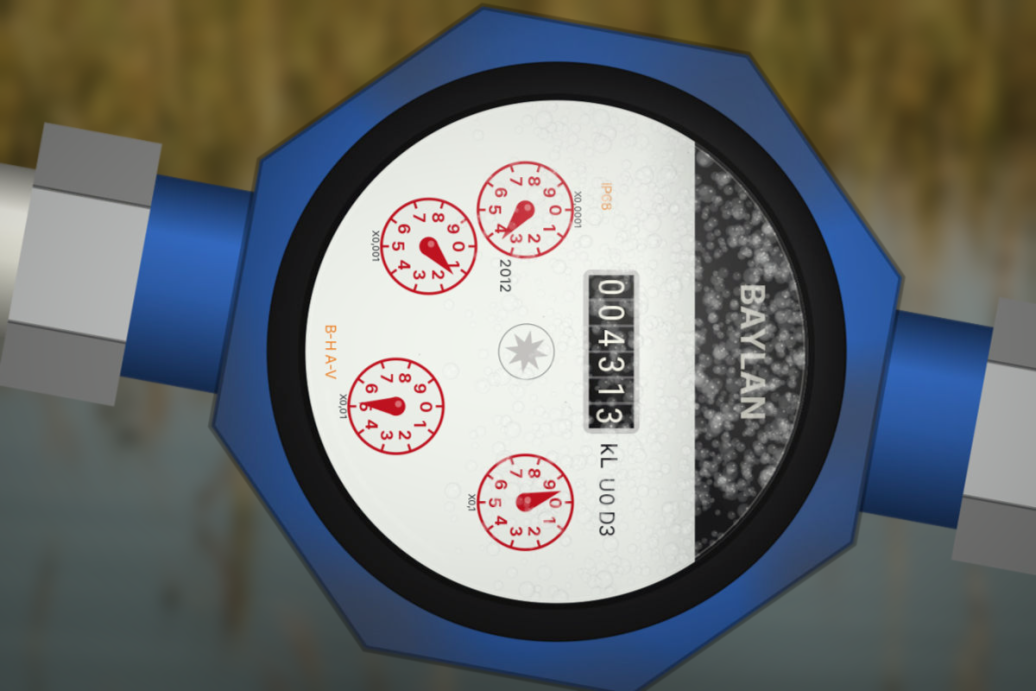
4312.9513
